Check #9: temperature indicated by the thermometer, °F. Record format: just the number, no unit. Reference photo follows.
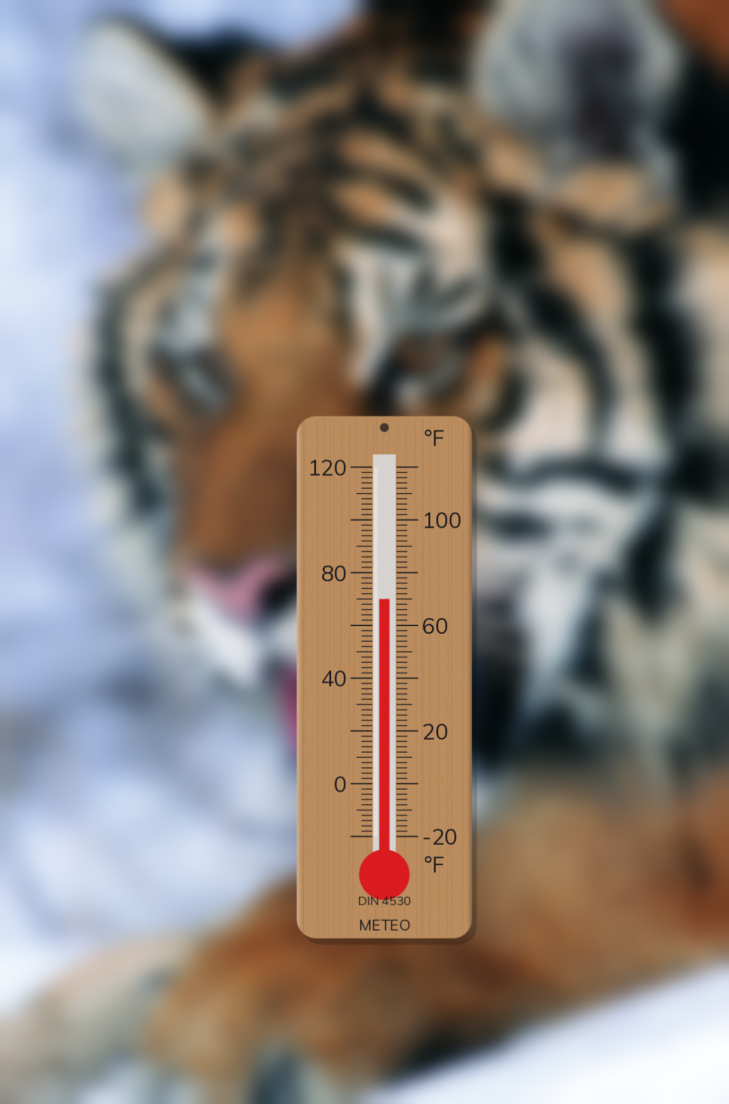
70
